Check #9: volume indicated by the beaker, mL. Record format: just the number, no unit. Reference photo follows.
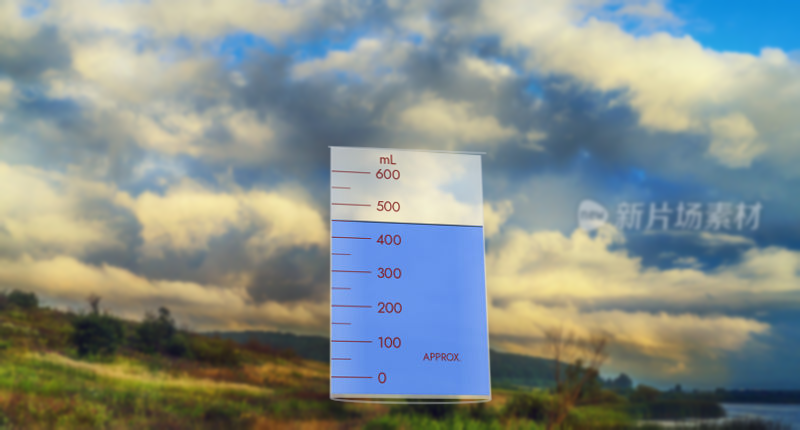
450
